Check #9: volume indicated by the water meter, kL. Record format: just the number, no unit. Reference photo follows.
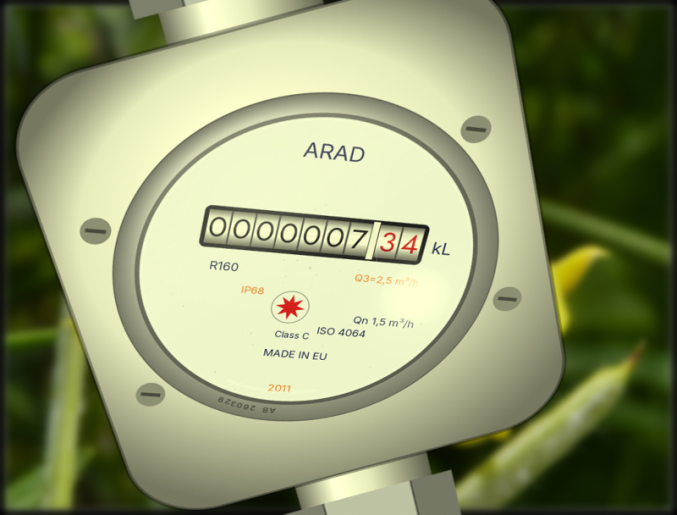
7.34
